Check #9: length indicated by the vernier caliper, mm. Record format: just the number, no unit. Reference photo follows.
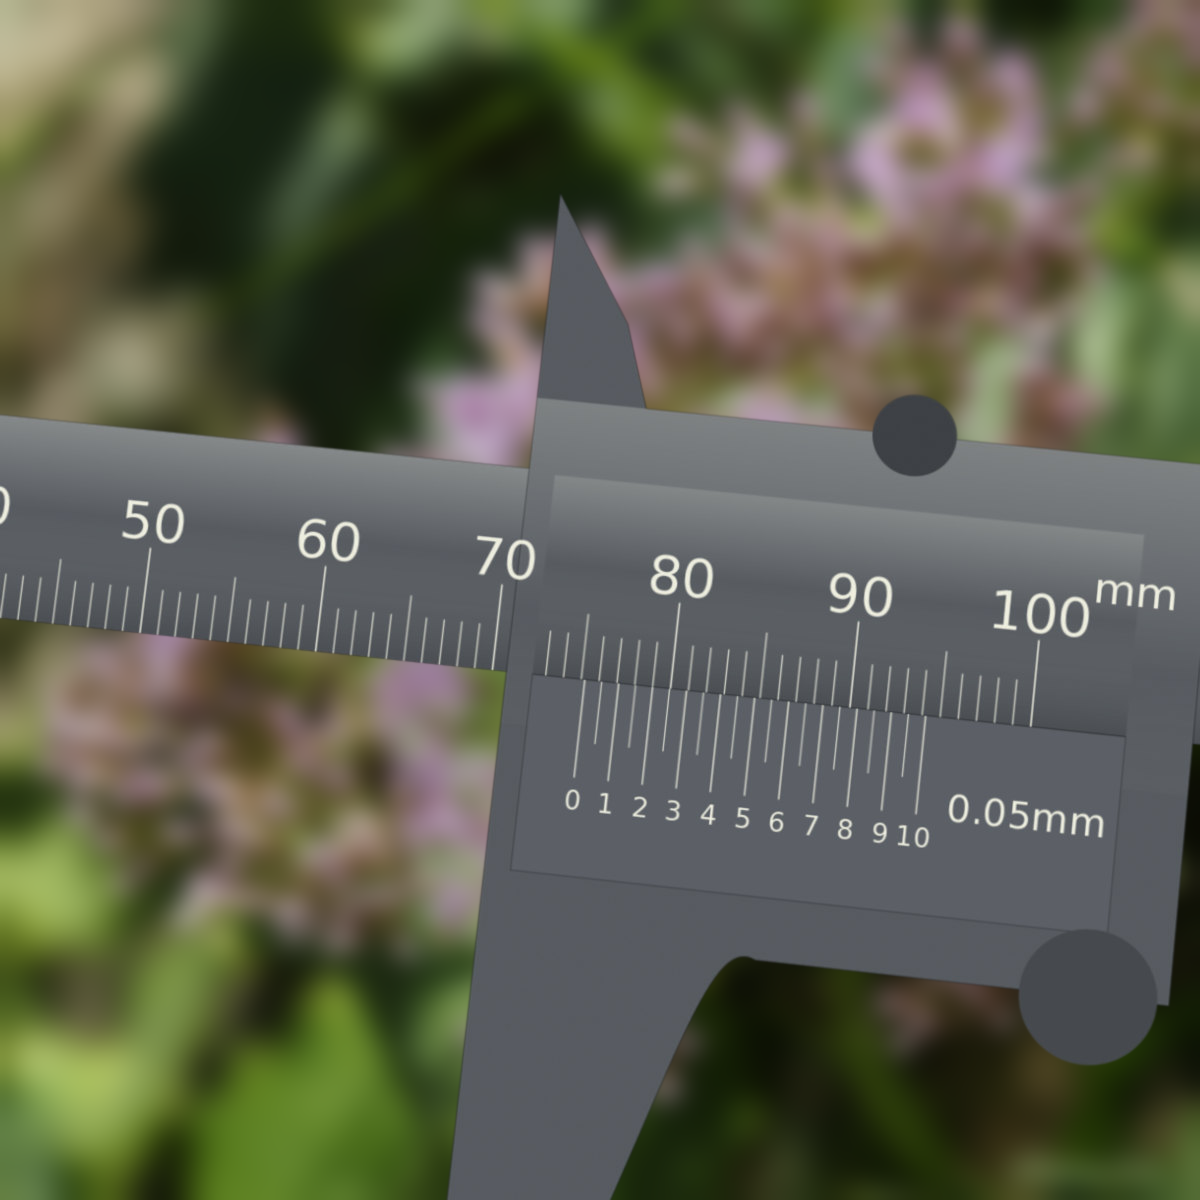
75.2
